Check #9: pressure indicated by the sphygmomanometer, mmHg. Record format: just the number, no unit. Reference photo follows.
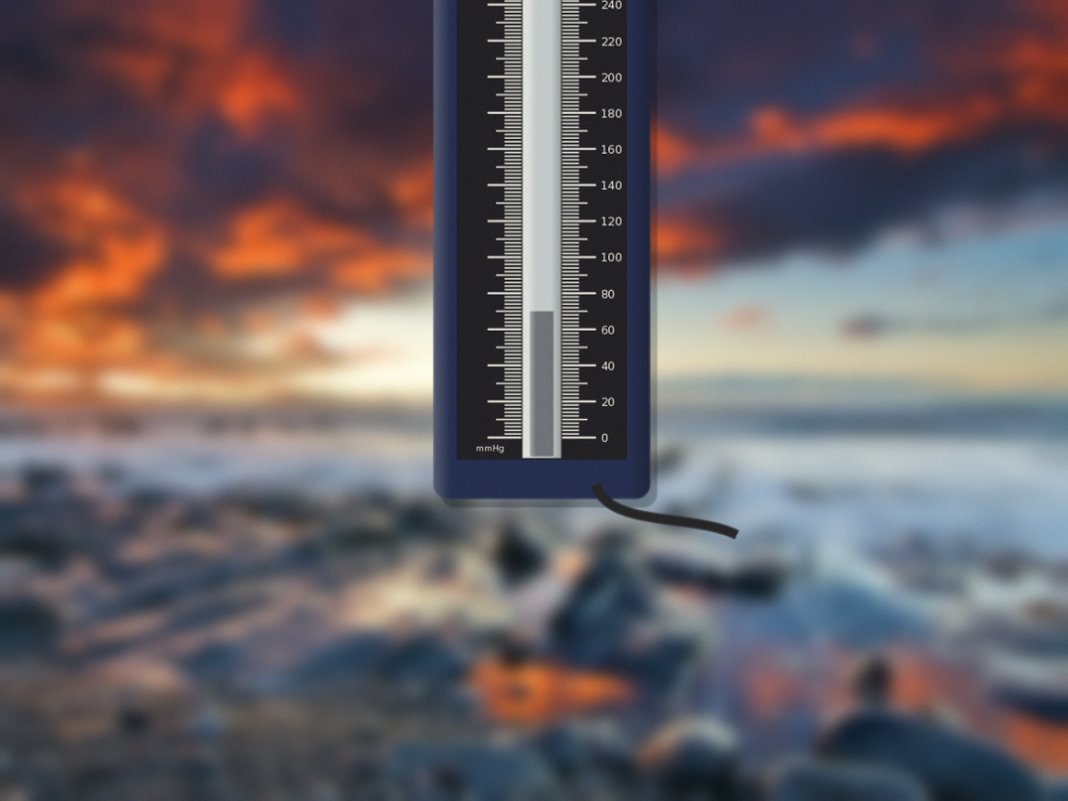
70
